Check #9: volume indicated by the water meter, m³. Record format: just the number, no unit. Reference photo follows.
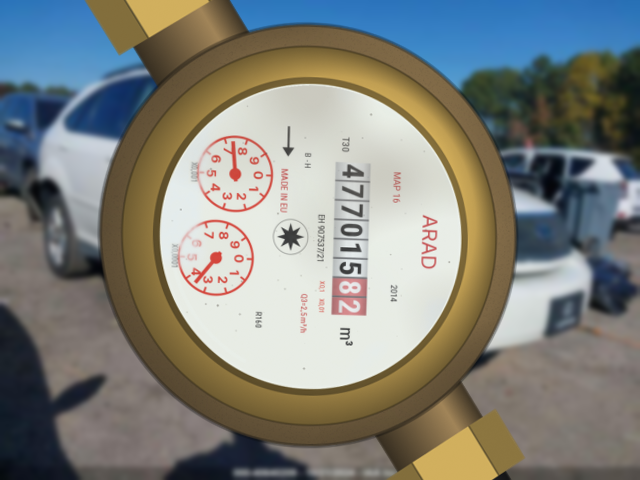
477015.8273
